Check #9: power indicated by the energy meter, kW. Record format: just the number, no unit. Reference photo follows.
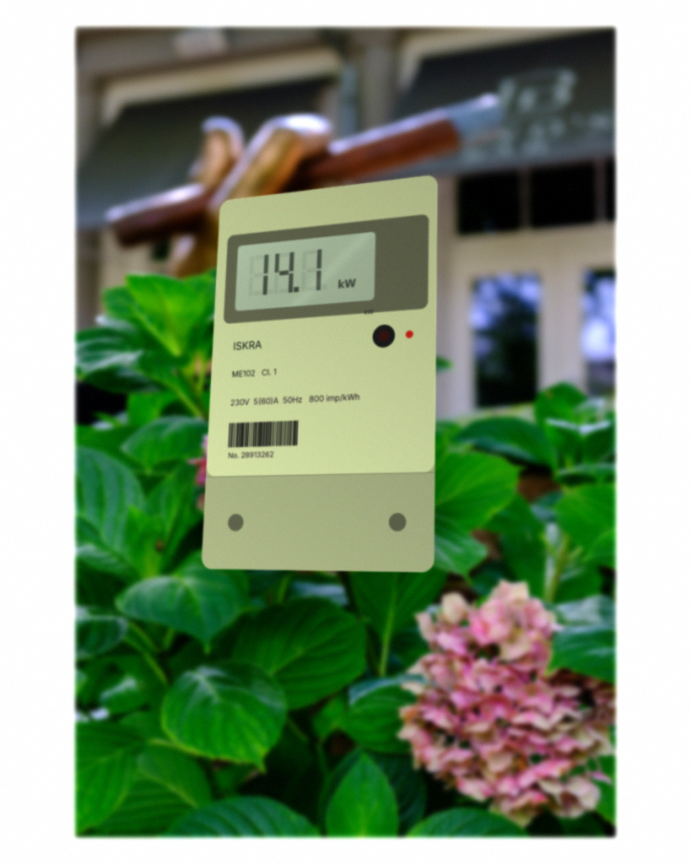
14.1
